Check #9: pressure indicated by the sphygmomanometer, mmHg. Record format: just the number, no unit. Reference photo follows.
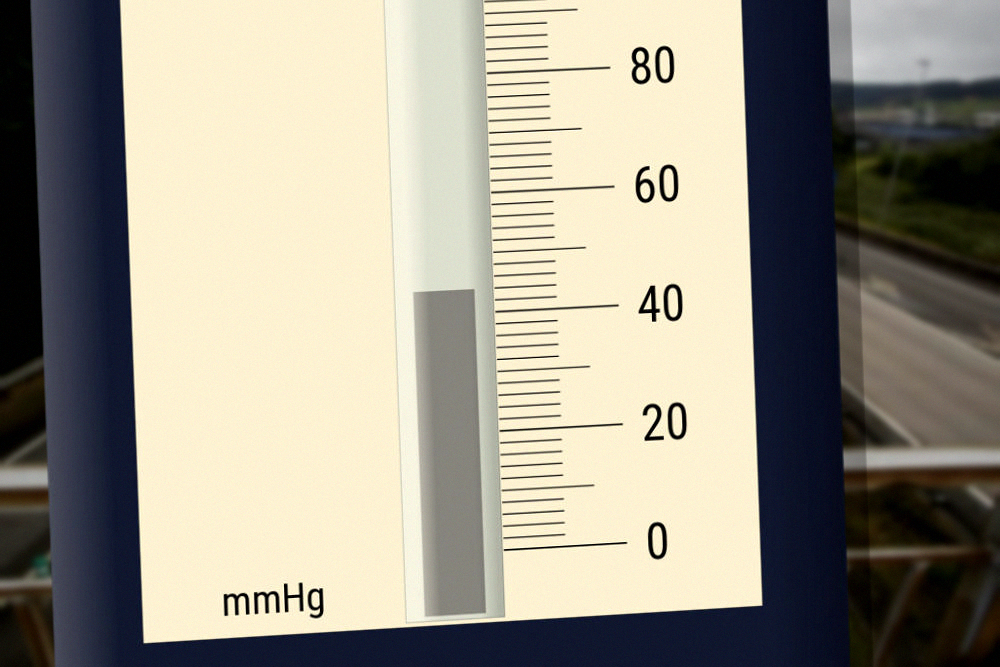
44
